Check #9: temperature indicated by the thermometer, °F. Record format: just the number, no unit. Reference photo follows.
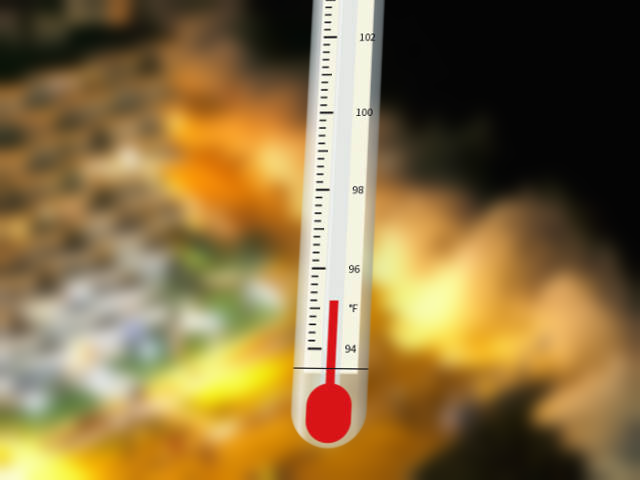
95.2
